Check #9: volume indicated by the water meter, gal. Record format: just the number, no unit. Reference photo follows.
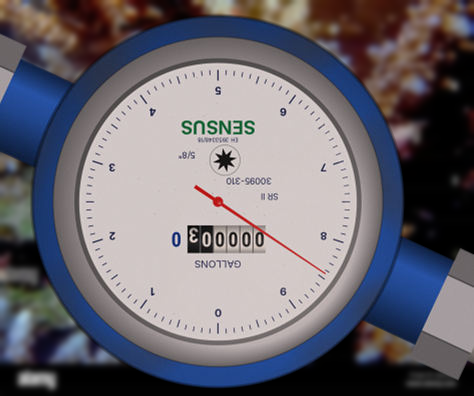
28.4
